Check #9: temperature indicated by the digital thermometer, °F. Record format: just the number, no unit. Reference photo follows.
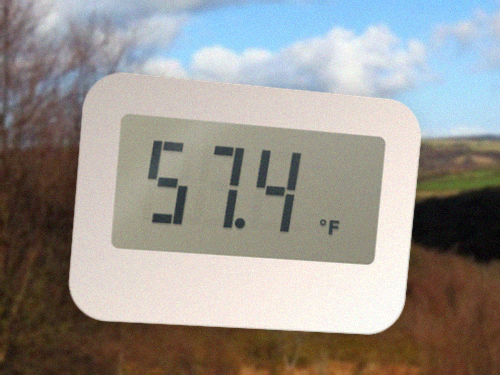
57.4
